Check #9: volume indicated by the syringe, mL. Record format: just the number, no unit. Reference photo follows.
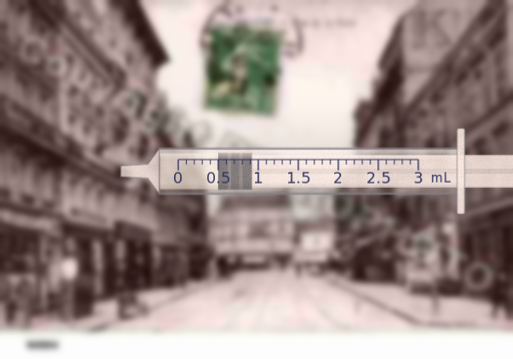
0.5
